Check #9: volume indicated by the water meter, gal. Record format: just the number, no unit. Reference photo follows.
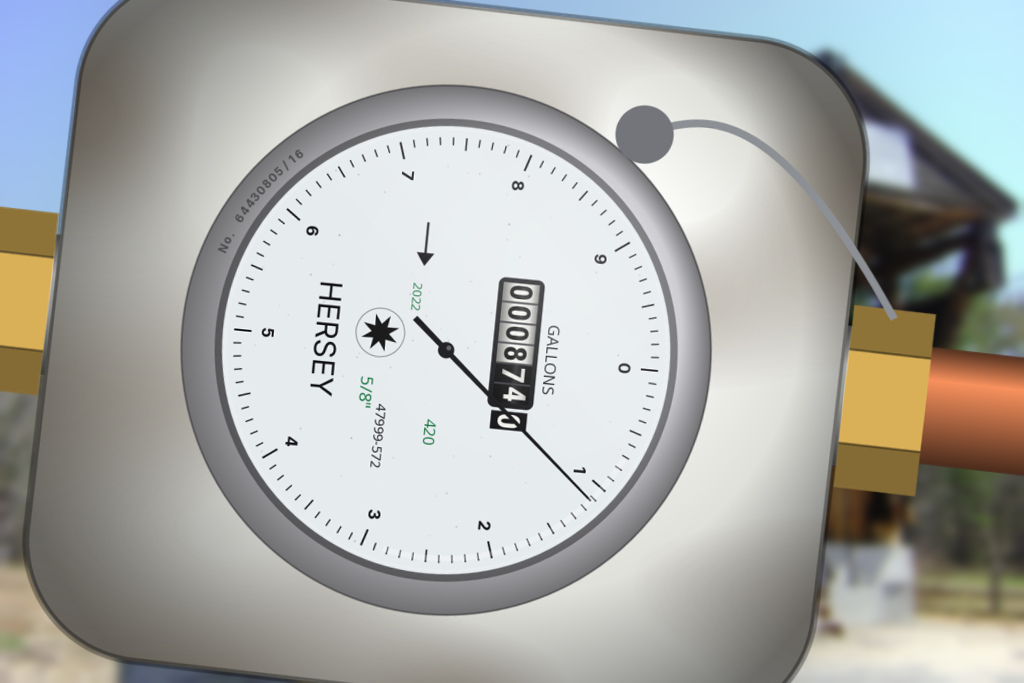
8741.1
